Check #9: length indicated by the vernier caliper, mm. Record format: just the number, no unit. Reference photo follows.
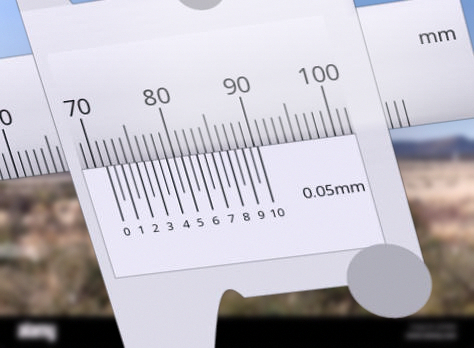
71.4
